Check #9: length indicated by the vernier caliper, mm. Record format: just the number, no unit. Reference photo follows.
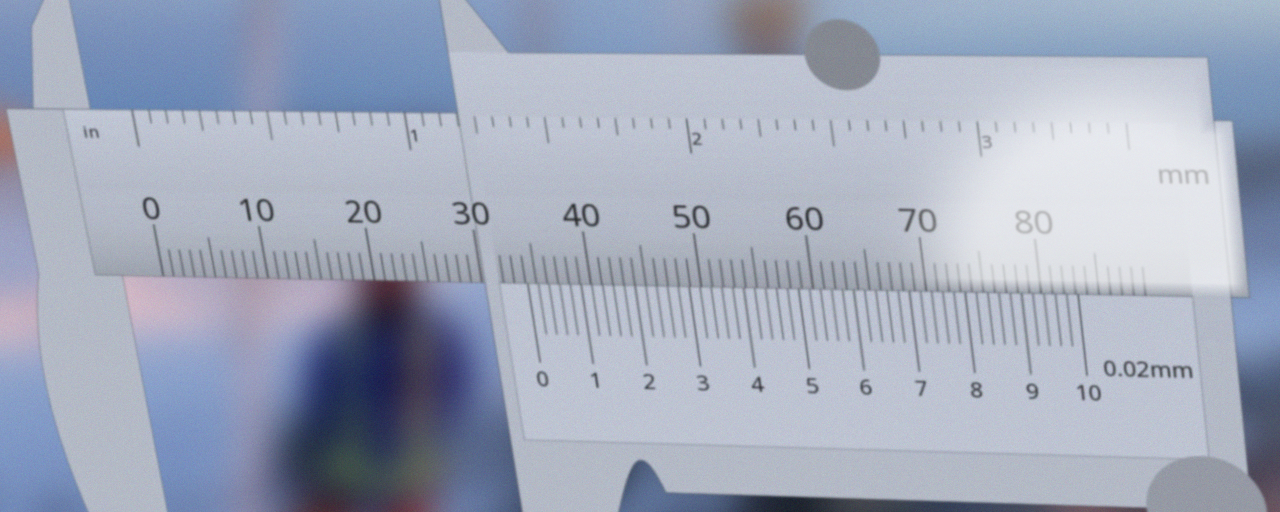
34.2
